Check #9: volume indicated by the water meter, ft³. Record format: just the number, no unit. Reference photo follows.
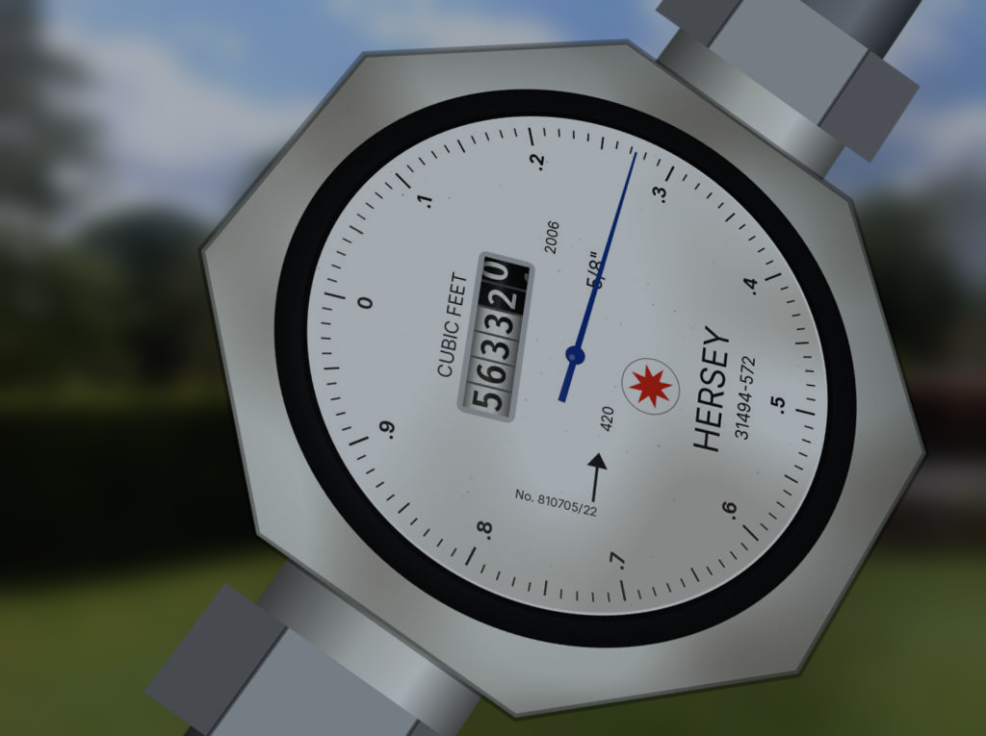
563320.27
